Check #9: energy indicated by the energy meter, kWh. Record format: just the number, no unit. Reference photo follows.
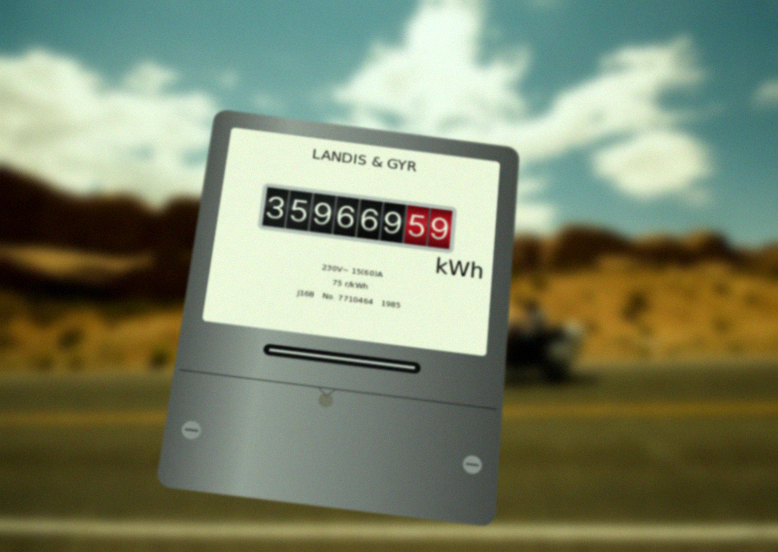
359669.59
